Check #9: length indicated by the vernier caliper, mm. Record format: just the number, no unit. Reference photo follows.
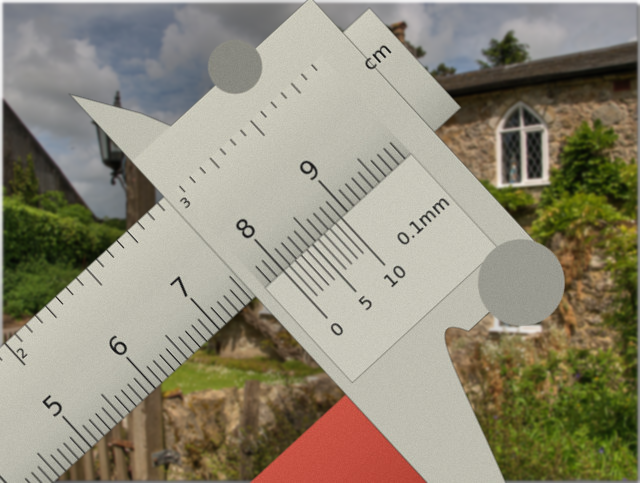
80.0
